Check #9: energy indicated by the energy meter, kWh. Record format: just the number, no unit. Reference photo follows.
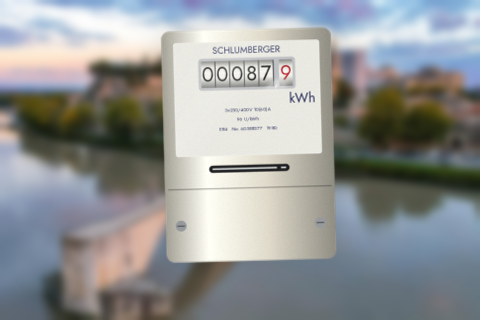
87.9
